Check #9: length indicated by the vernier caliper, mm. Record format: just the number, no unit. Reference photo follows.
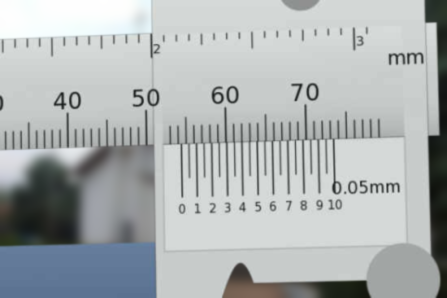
54.4
